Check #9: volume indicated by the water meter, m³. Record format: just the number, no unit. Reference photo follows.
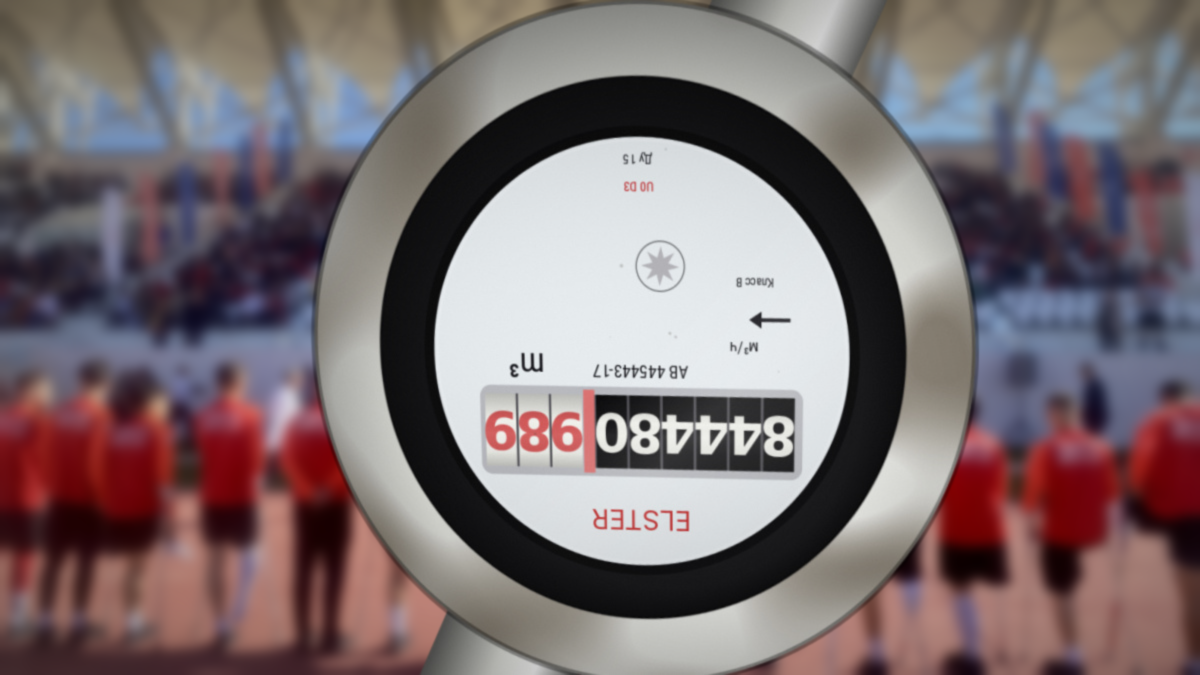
844480.989
